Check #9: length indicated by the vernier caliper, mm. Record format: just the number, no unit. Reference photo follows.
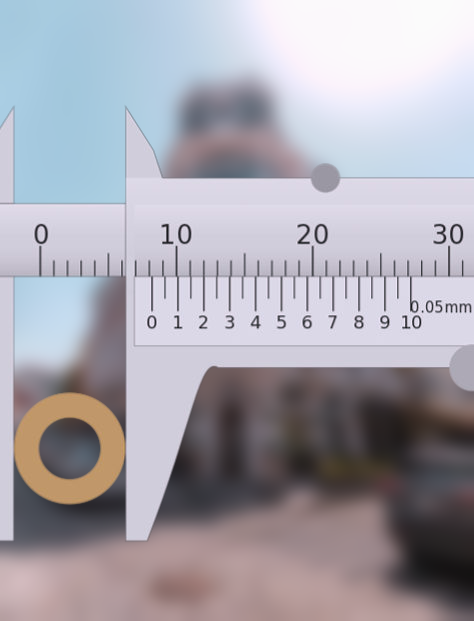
8.2
